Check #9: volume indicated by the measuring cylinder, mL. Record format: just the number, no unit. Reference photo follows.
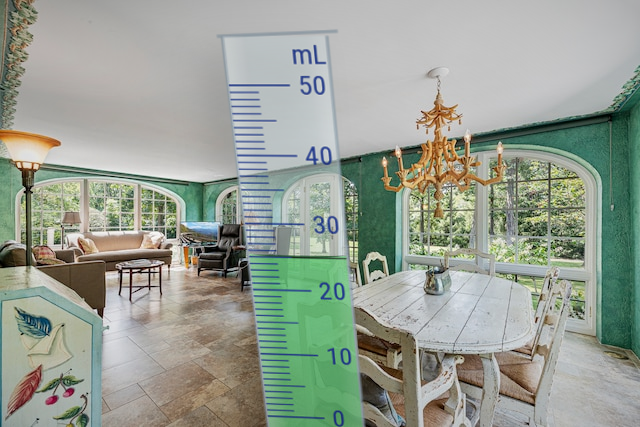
25
